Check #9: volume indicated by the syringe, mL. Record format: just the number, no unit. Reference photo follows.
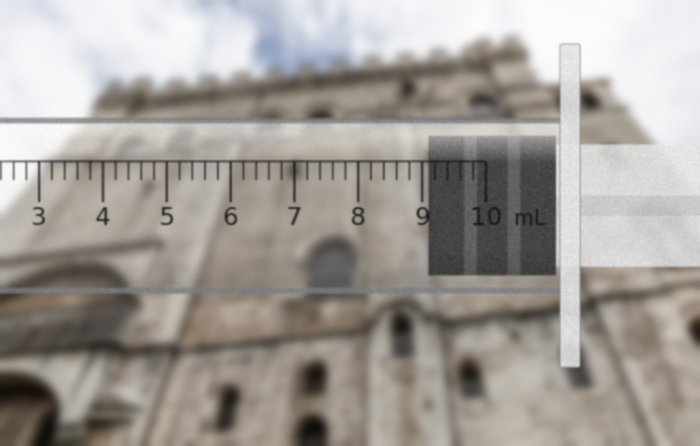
9.1
